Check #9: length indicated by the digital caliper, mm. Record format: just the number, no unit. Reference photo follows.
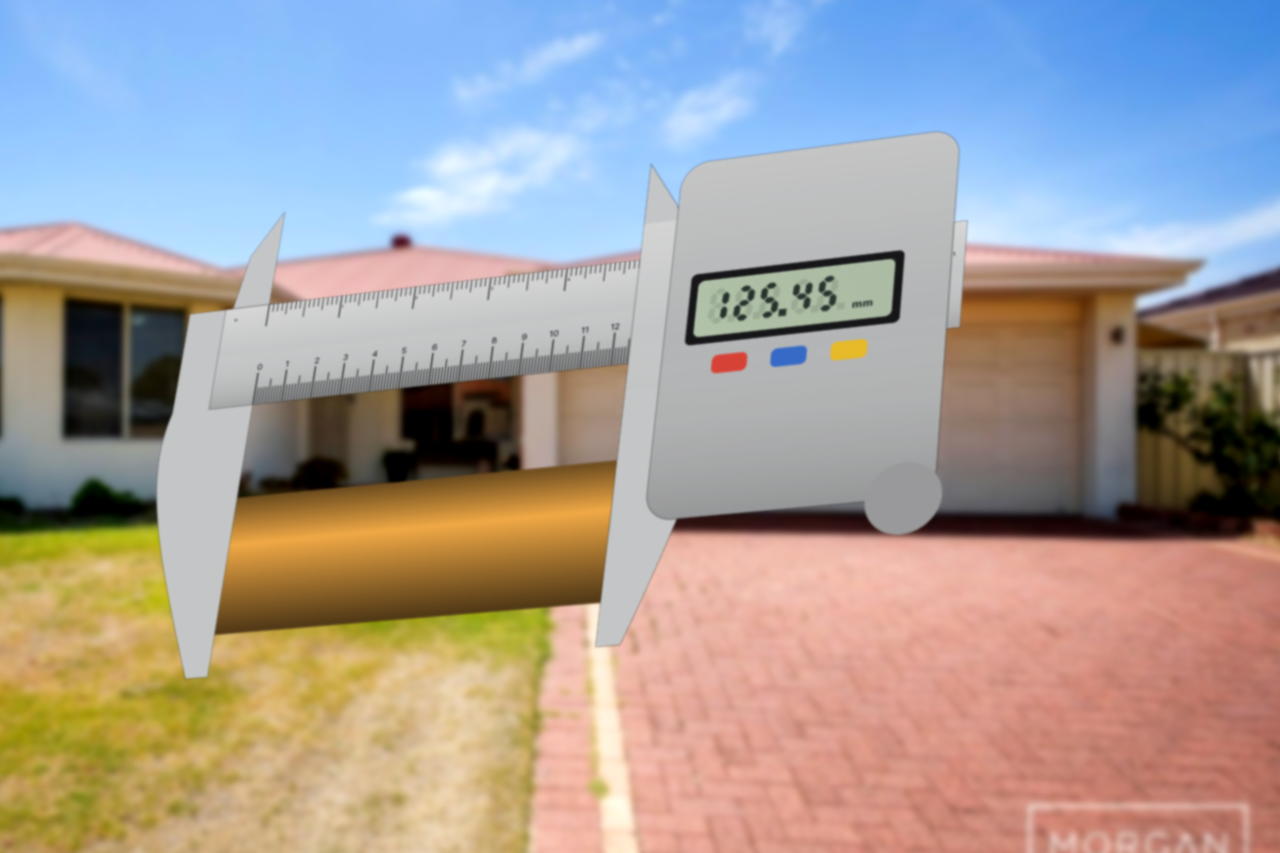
125.45
